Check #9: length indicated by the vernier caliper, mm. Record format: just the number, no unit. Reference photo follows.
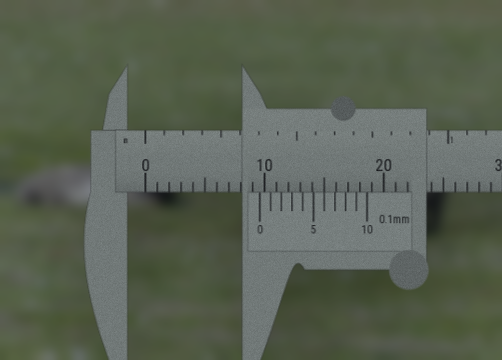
9.6
